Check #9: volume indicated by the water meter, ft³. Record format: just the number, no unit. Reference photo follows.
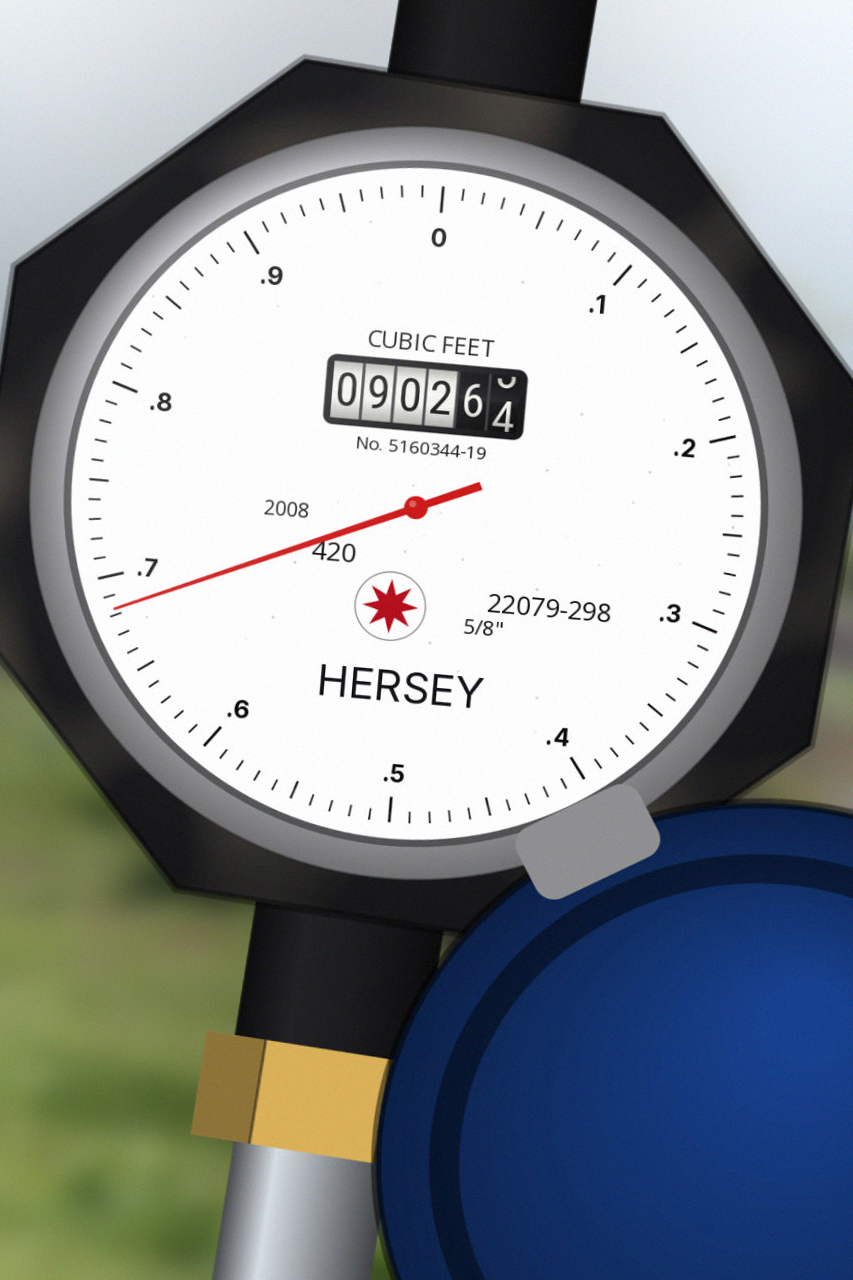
90263.68
